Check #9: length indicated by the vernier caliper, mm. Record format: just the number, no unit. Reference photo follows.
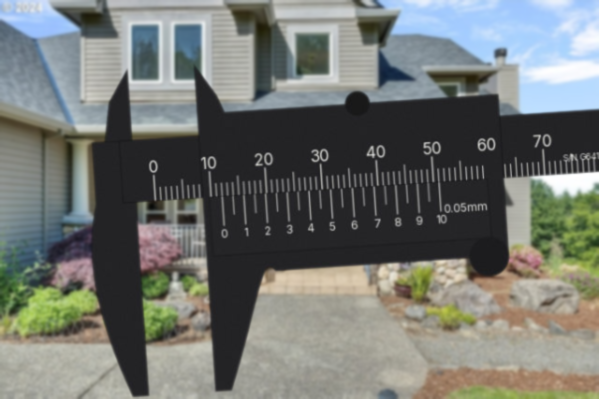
12.0
